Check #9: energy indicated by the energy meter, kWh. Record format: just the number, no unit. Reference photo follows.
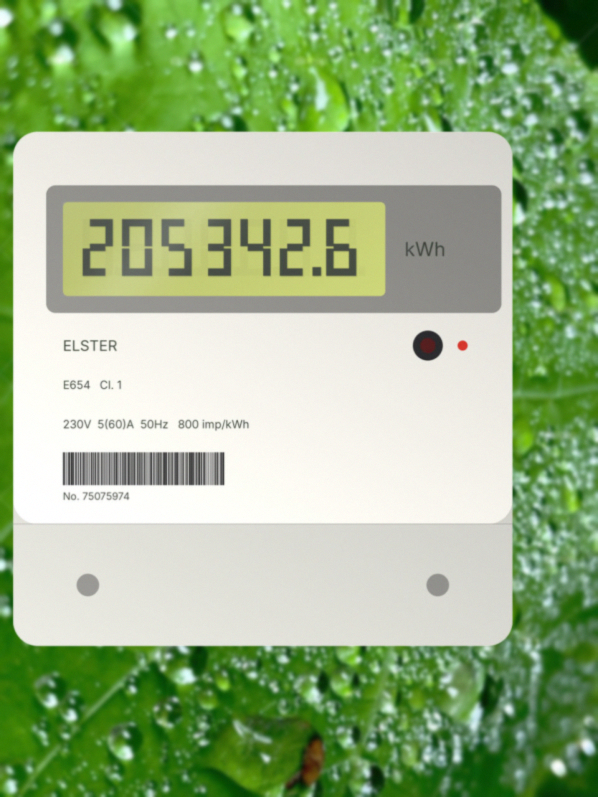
205342.6
